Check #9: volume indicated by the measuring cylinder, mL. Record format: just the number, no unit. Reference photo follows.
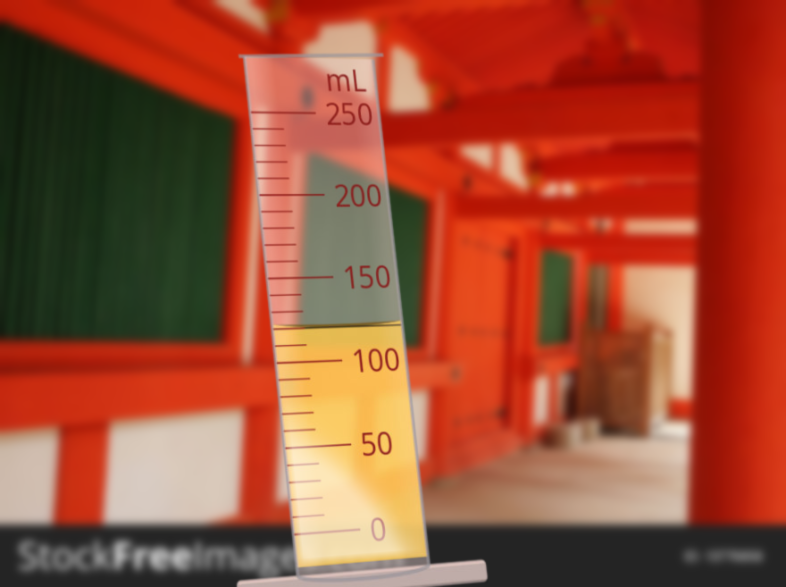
120
